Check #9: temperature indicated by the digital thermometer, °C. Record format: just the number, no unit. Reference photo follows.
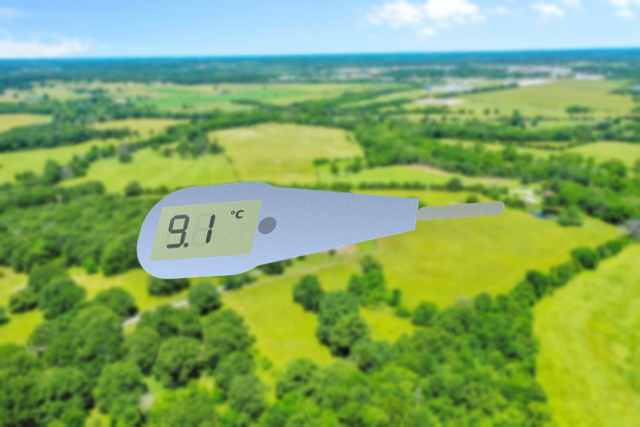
9.1
